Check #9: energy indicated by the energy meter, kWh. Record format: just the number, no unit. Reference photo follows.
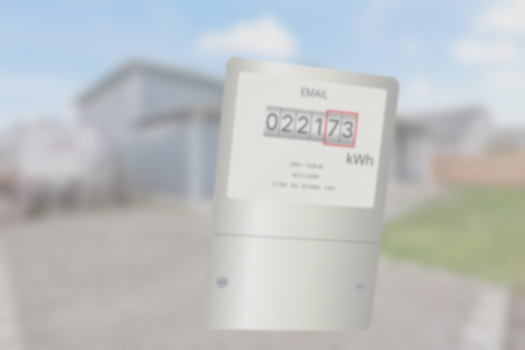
221.73
